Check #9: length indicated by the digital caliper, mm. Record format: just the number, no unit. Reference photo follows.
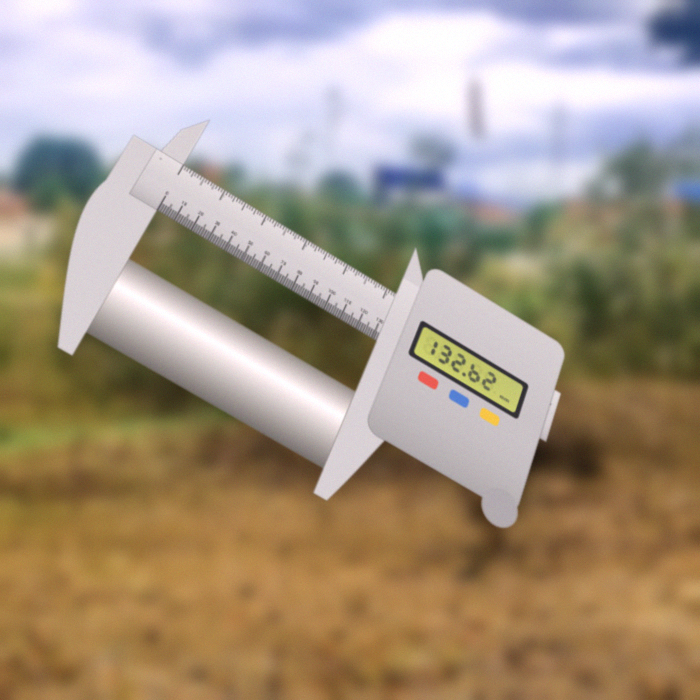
132.62
